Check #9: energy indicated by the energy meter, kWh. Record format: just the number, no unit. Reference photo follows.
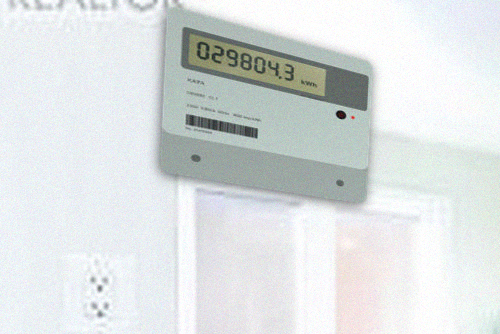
29804.3
